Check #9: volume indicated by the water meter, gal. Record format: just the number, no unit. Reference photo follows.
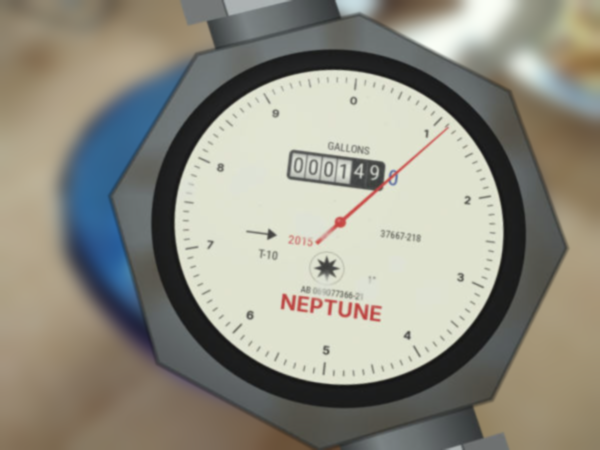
1491.1
